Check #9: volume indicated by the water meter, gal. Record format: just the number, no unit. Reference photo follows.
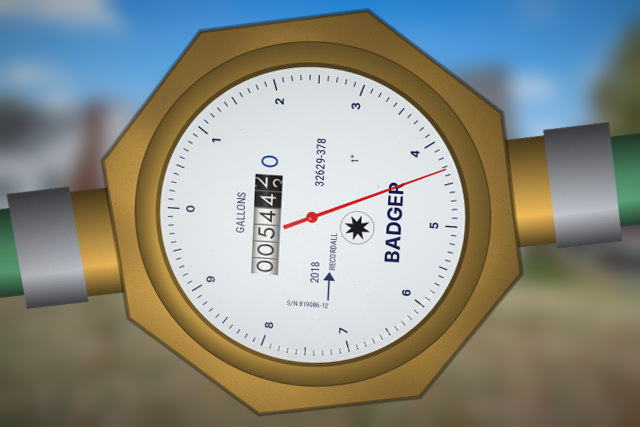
54424.3
